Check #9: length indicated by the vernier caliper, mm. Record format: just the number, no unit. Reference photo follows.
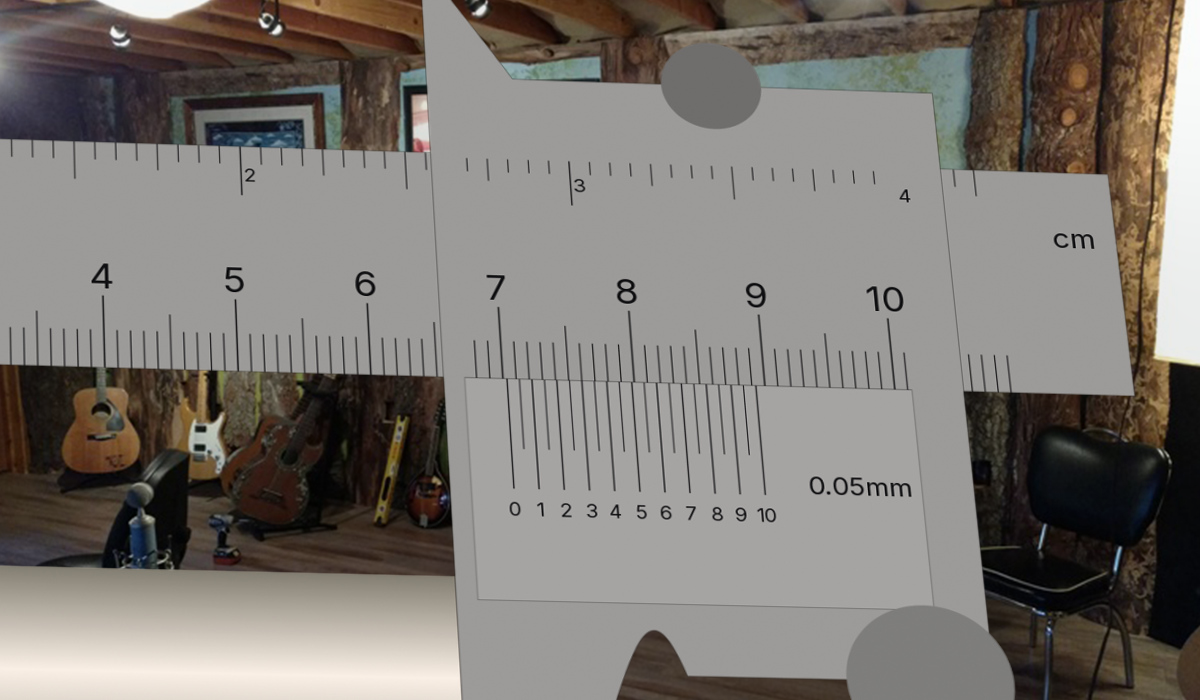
70.3
